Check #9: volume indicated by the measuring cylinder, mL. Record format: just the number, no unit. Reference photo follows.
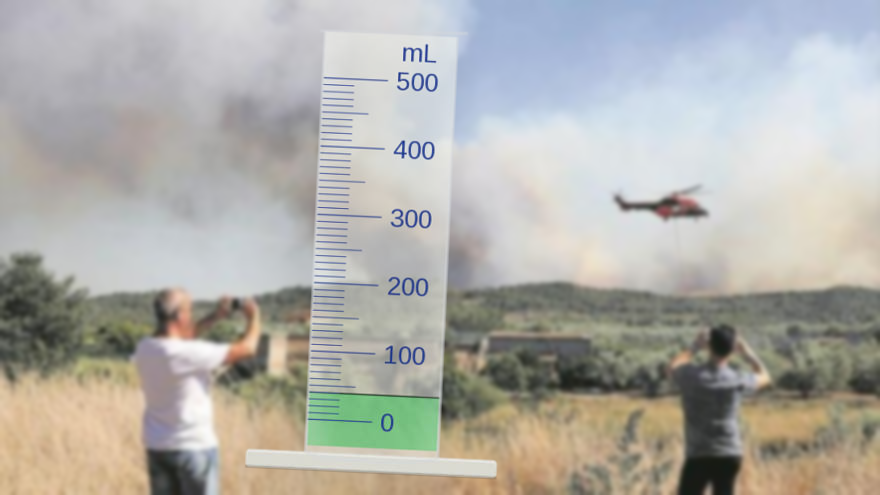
40
